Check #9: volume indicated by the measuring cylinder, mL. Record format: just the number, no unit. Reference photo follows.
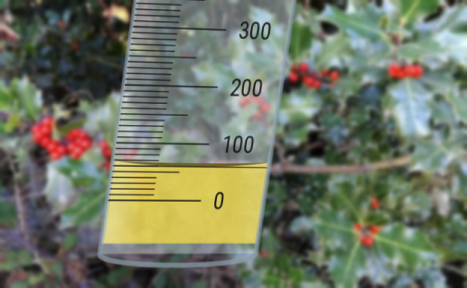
60
